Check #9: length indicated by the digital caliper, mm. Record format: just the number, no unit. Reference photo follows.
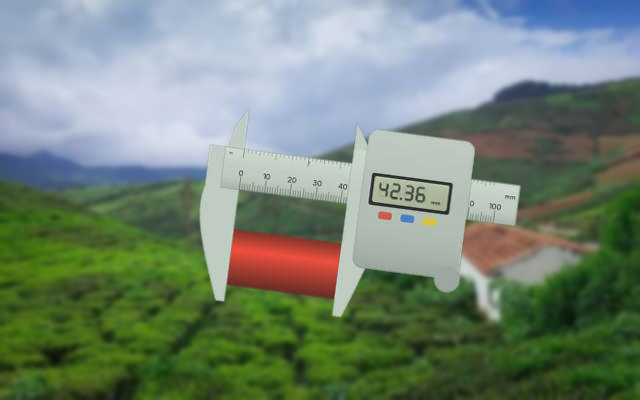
42.36
